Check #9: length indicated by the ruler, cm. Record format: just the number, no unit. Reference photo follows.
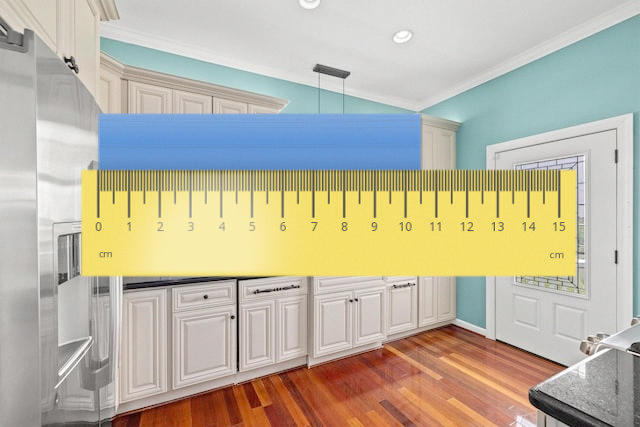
10.5
